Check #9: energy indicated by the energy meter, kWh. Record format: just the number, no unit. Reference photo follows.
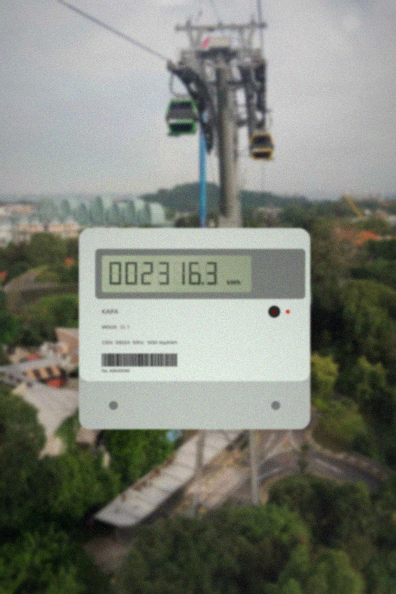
2316.3
